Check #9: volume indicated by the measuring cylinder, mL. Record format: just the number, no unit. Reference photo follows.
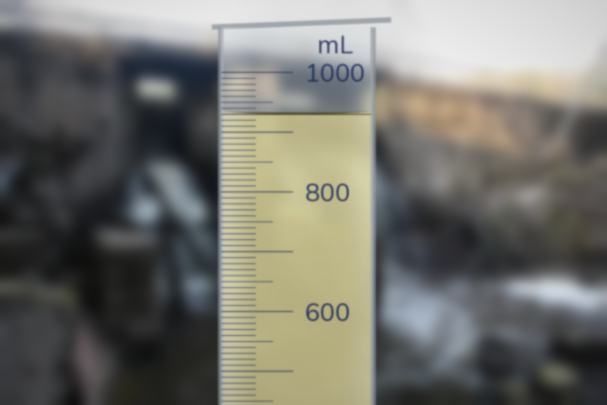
930
